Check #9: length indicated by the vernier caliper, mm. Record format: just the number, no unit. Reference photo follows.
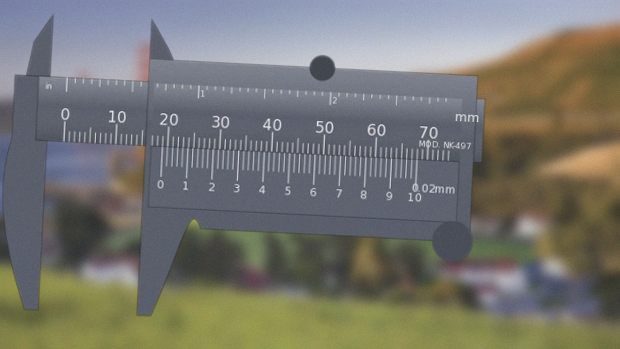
19.0
